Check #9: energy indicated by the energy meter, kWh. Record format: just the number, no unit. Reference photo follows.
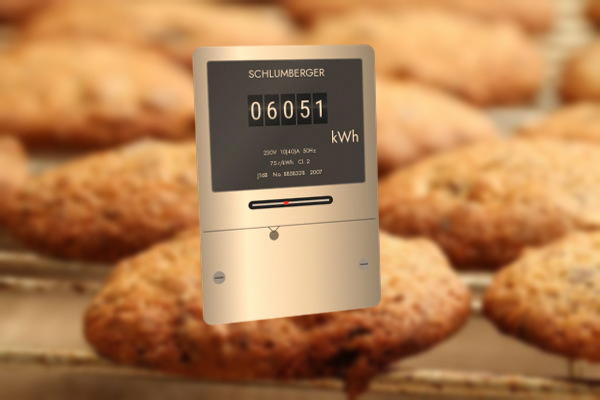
6051
